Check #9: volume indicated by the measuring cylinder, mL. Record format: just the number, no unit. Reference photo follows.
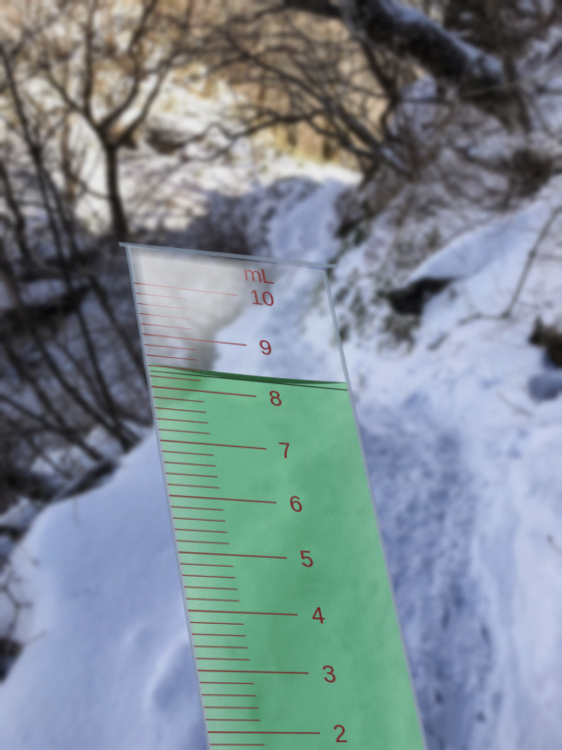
8.3
